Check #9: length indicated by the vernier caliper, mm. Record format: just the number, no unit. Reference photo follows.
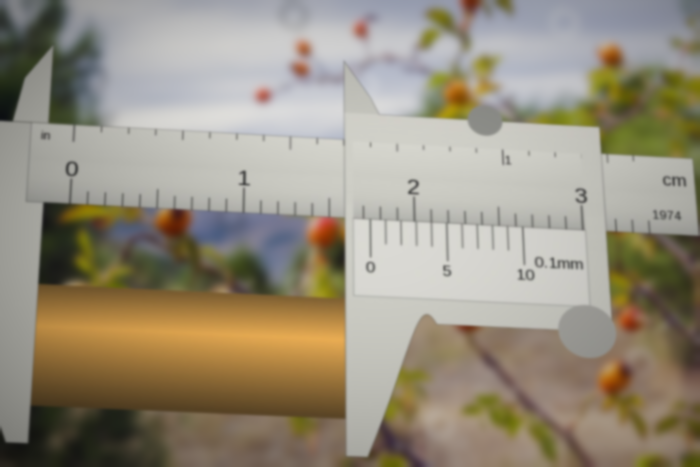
17.4
